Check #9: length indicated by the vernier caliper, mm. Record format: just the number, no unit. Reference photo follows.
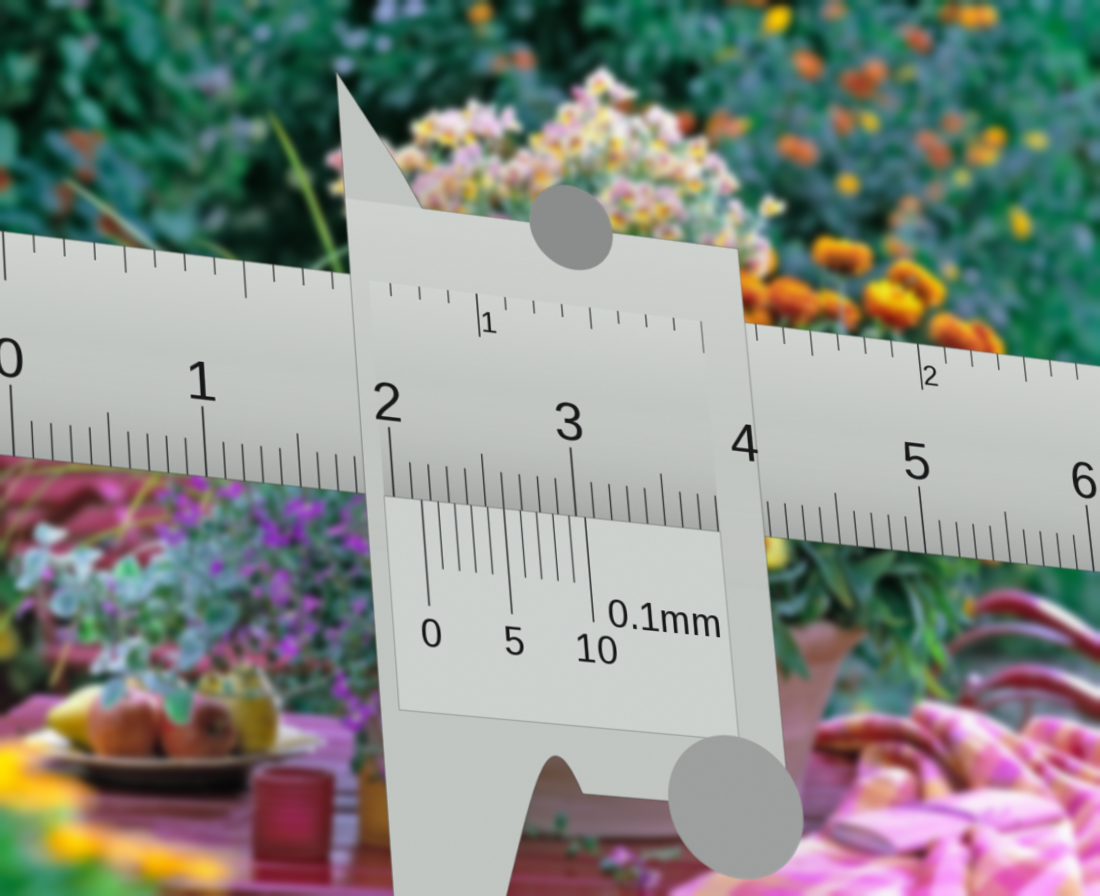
21.5
